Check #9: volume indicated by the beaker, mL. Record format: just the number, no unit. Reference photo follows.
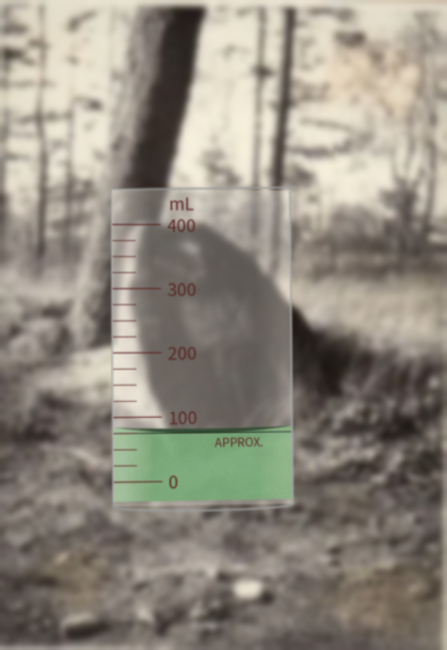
75
